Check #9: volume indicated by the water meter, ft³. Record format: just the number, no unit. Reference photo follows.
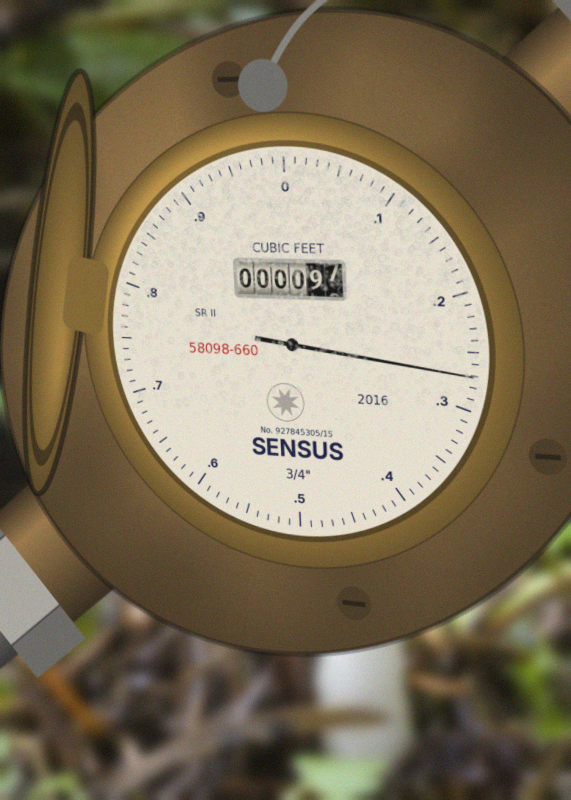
97.27
